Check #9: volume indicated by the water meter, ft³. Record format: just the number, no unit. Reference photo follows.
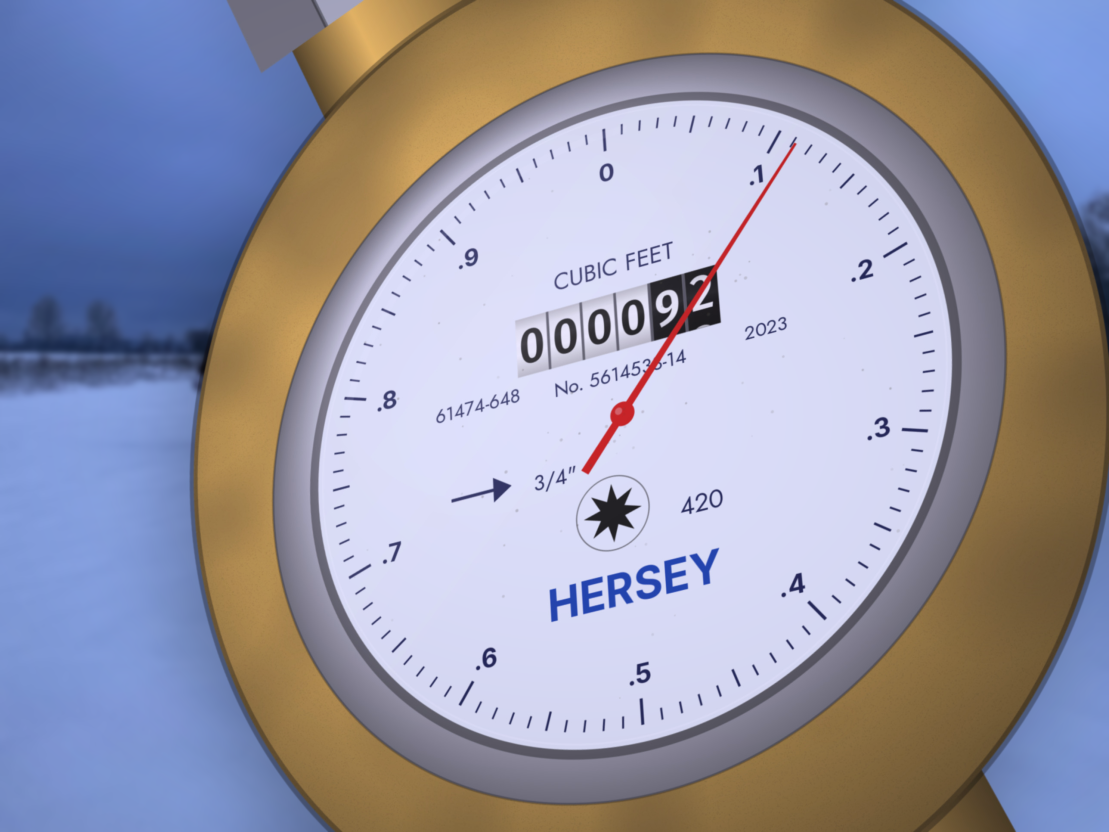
92.11
